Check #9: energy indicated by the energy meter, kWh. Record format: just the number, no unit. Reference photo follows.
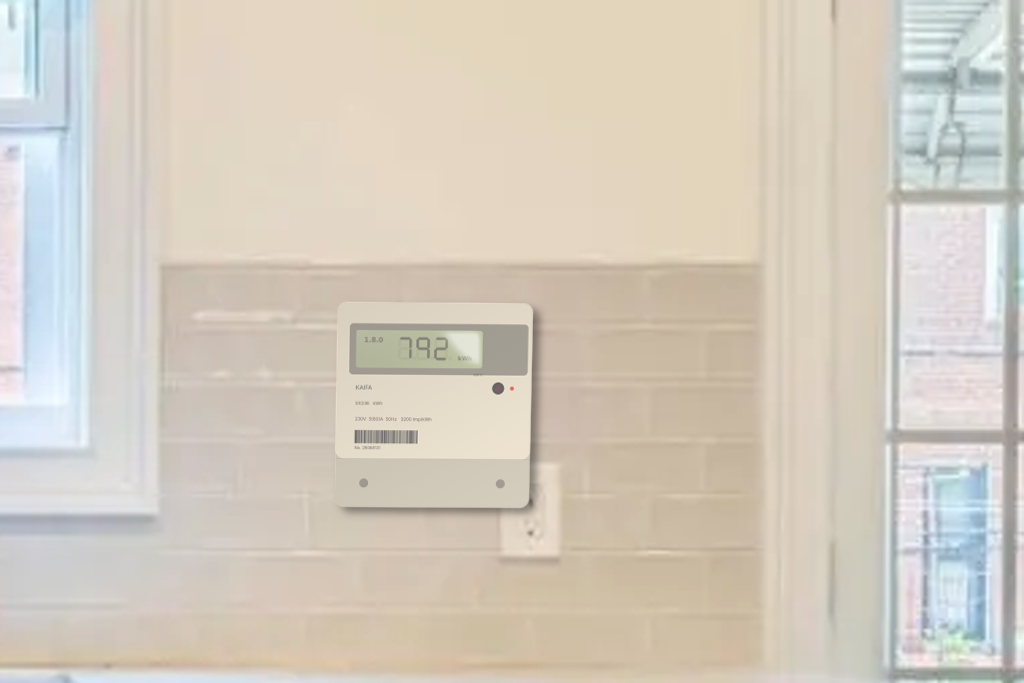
792
